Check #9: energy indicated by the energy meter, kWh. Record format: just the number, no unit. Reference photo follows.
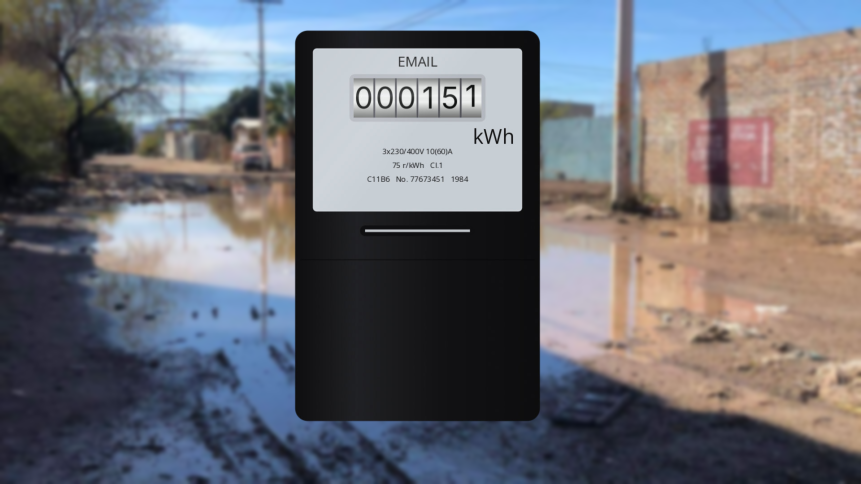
151
